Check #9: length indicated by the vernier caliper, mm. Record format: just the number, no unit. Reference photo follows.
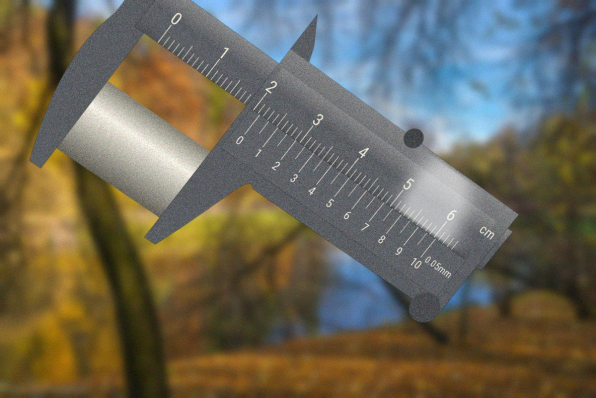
21.4
